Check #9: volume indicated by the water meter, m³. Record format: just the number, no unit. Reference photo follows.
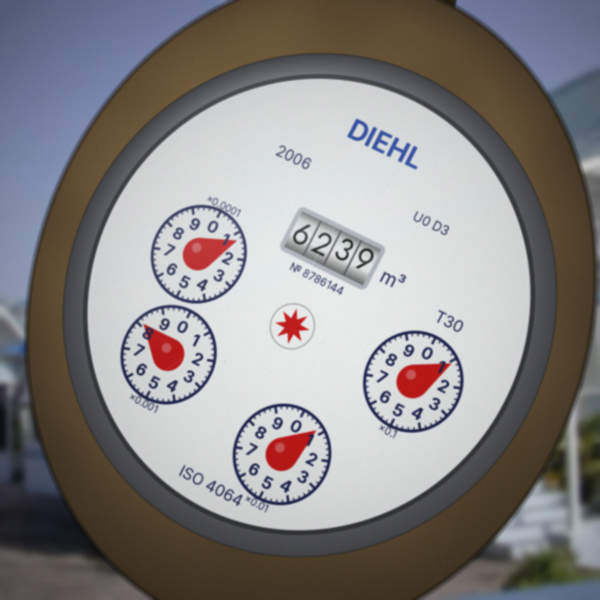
6239.1081
